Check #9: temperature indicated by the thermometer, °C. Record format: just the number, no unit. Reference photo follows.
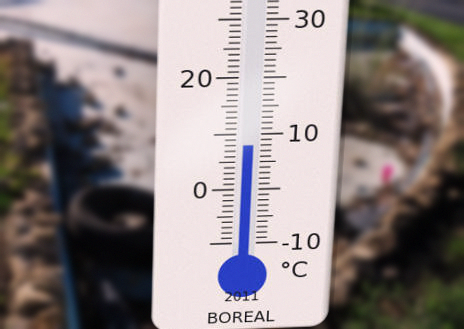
8
